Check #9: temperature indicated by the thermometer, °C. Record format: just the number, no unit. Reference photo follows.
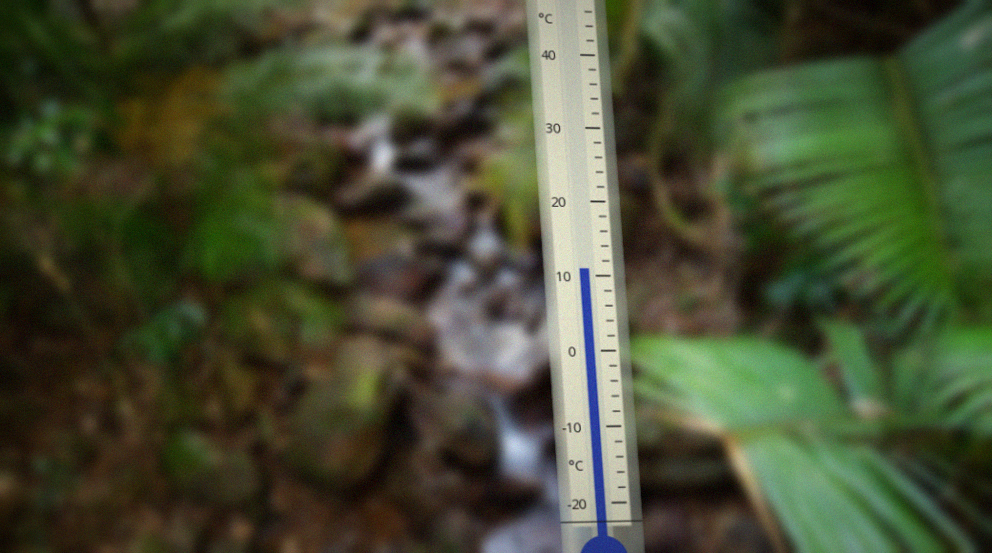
11
